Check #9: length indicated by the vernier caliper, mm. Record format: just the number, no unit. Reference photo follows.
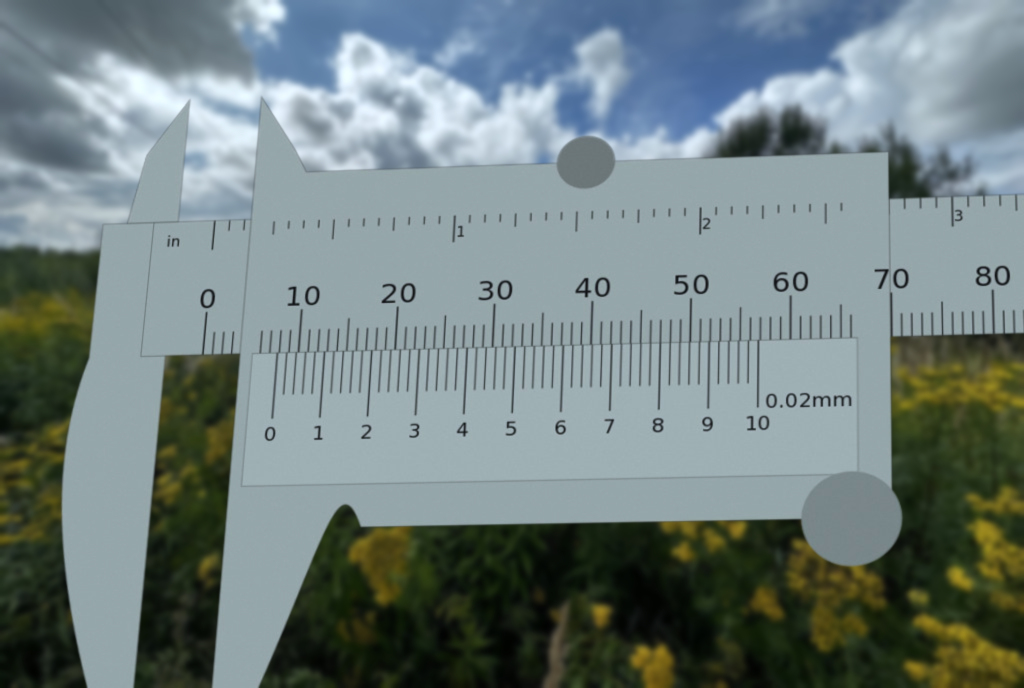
7.8
